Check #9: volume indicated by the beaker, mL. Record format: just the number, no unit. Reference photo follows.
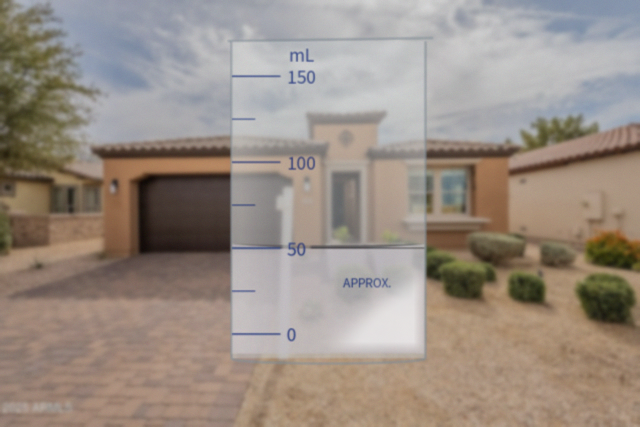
50
